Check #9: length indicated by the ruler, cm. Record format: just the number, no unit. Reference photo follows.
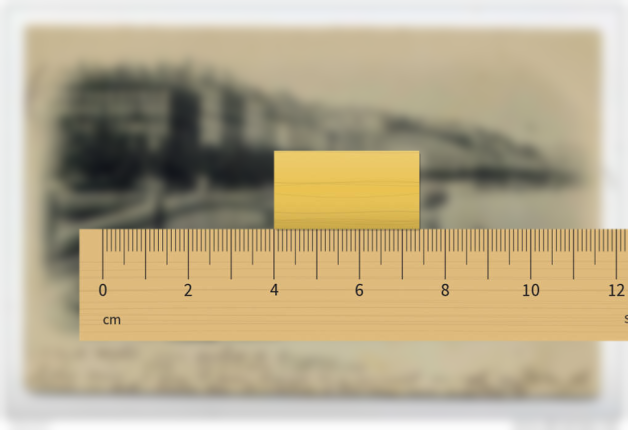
3.4
